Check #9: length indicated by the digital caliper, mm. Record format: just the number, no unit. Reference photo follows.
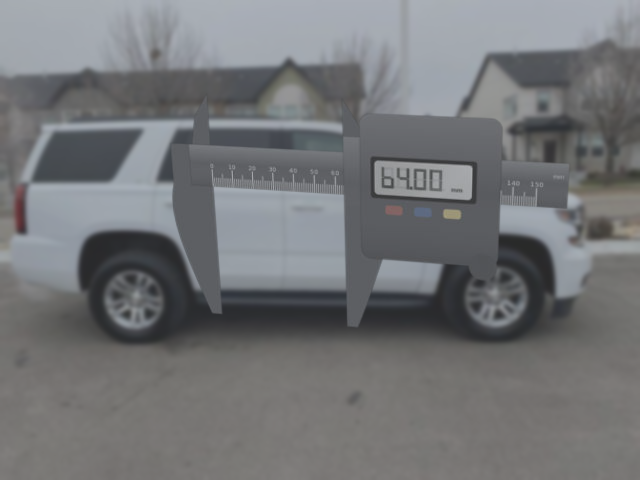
64.00
